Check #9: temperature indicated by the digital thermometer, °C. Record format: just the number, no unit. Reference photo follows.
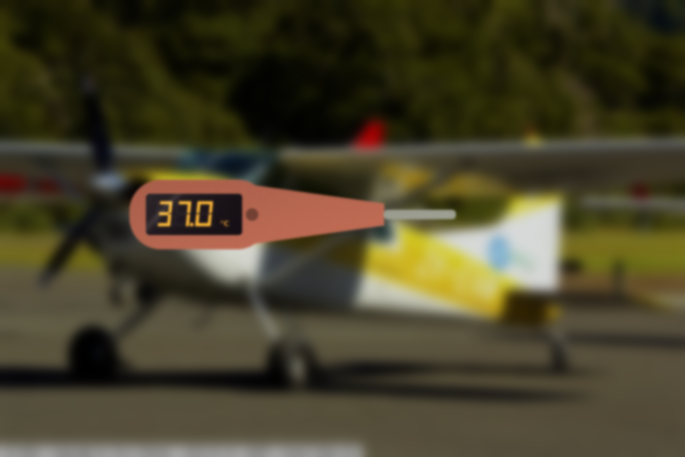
37.0
